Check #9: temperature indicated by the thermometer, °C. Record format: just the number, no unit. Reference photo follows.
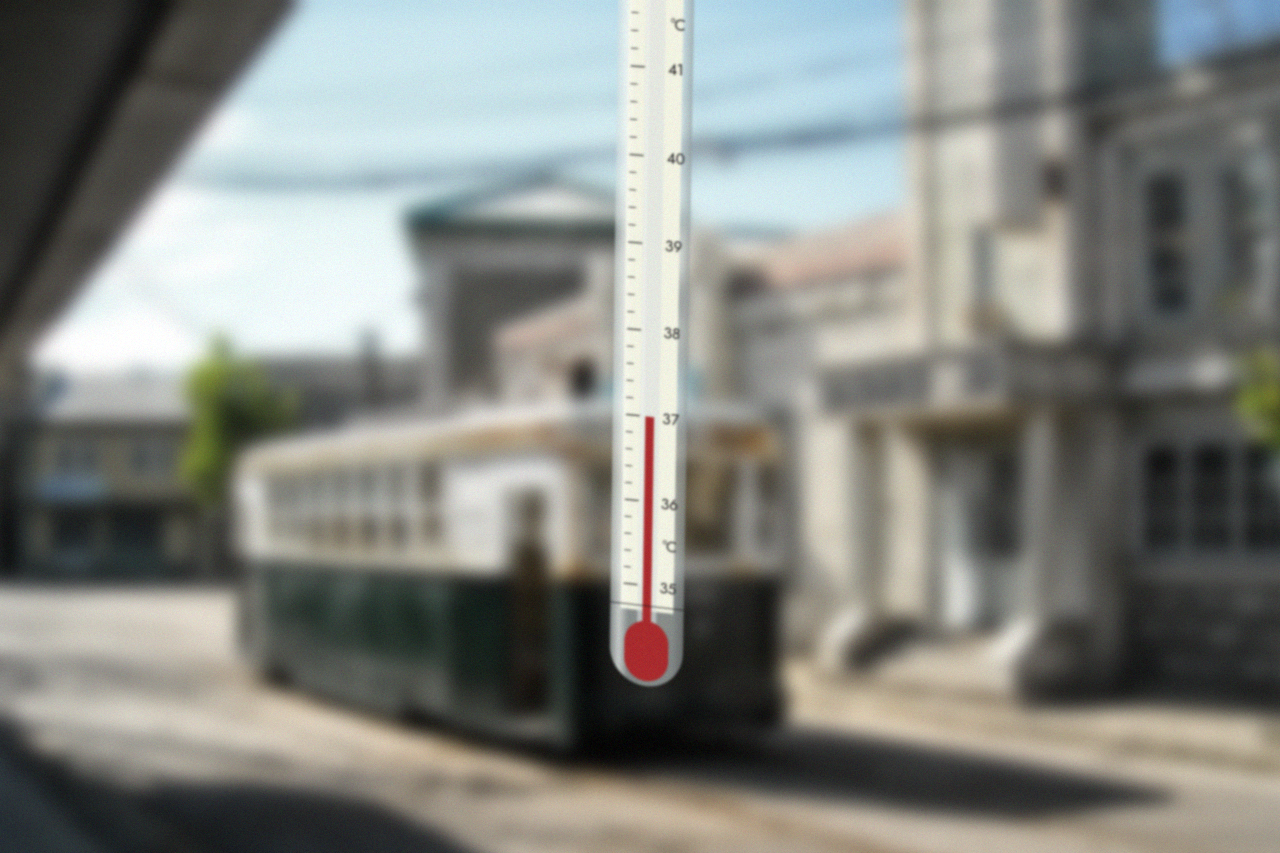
37
